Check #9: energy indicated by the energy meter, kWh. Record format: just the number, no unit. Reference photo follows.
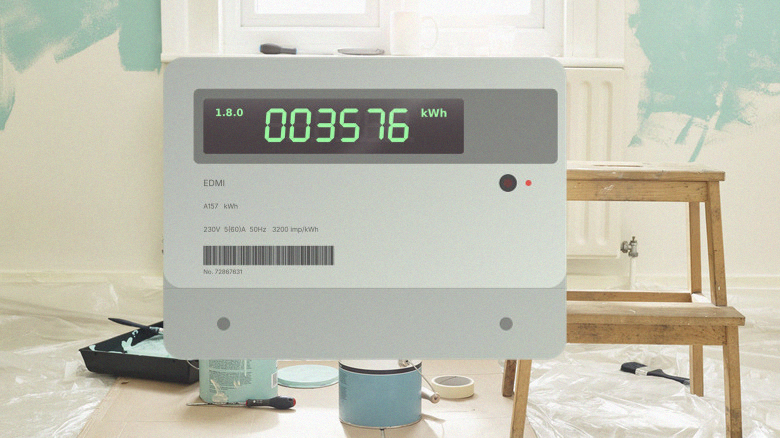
3576
